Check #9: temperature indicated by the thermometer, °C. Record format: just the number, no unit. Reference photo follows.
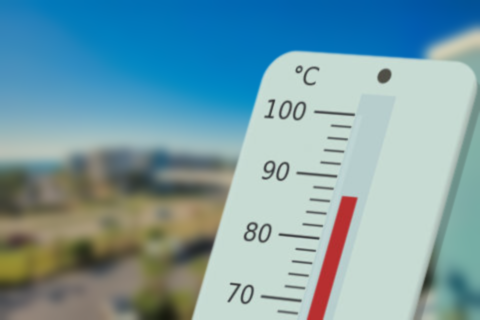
87
